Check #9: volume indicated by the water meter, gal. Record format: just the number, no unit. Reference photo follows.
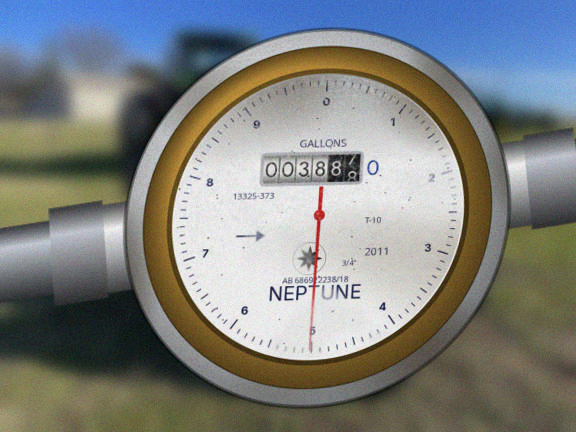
38875.0
